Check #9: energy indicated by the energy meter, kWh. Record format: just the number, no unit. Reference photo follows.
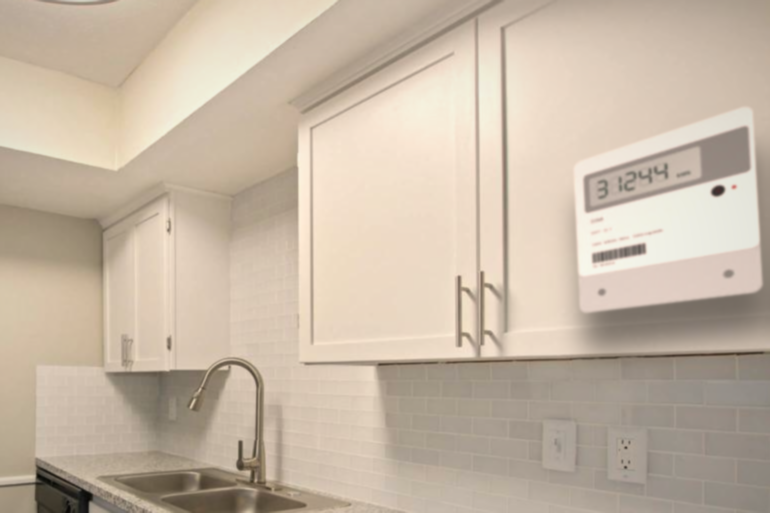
31244
